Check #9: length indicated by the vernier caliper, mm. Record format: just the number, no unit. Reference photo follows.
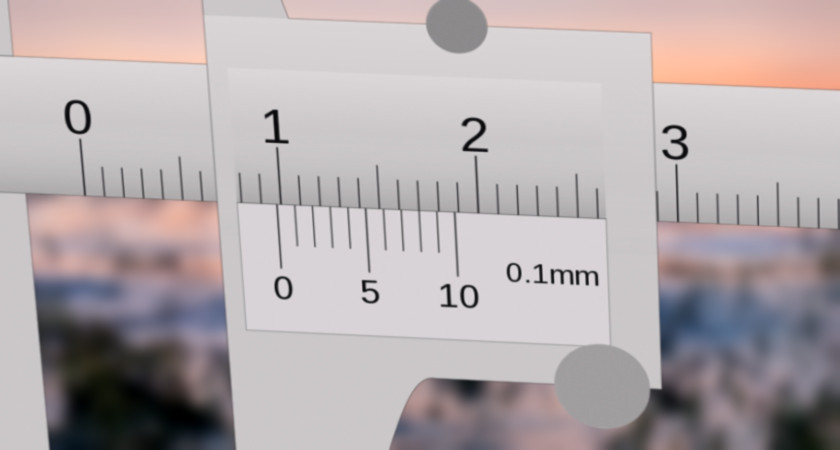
9.8
